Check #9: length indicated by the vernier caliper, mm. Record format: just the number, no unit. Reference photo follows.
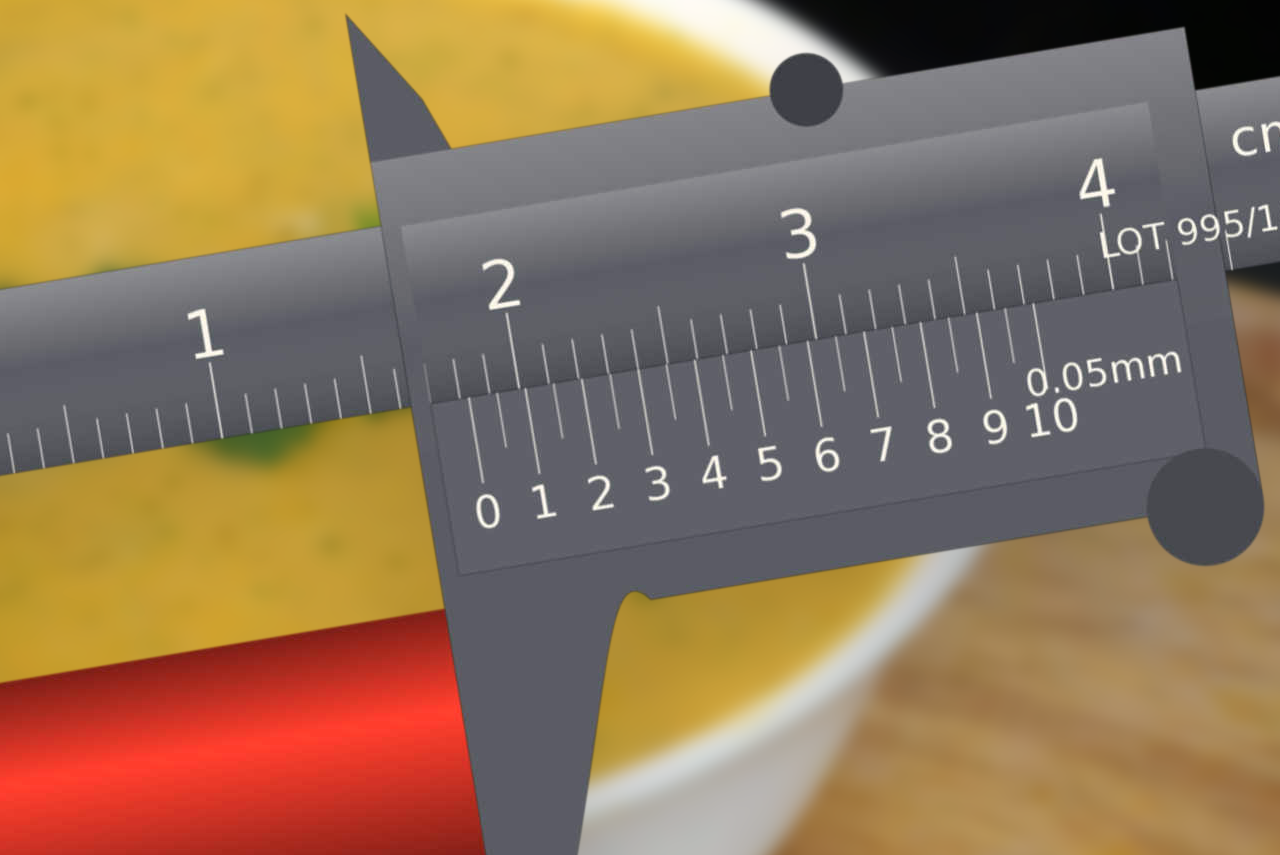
18.30
